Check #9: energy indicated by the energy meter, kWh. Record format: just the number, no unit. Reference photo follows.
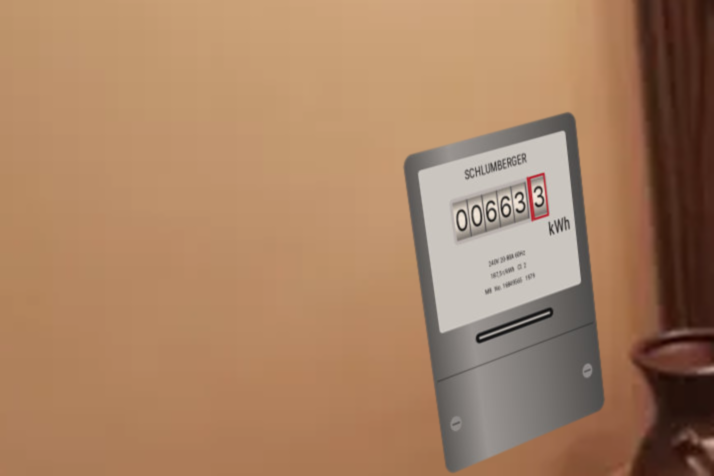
663.3
